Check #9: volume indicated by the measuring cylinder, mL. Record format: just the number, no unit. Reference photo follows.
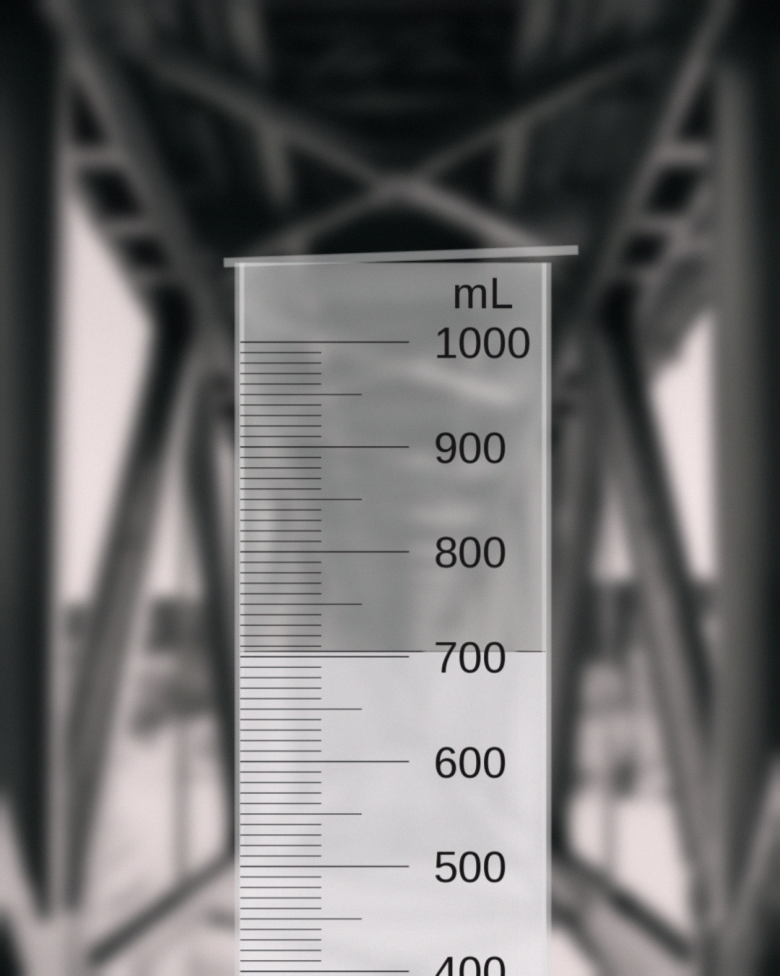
705
